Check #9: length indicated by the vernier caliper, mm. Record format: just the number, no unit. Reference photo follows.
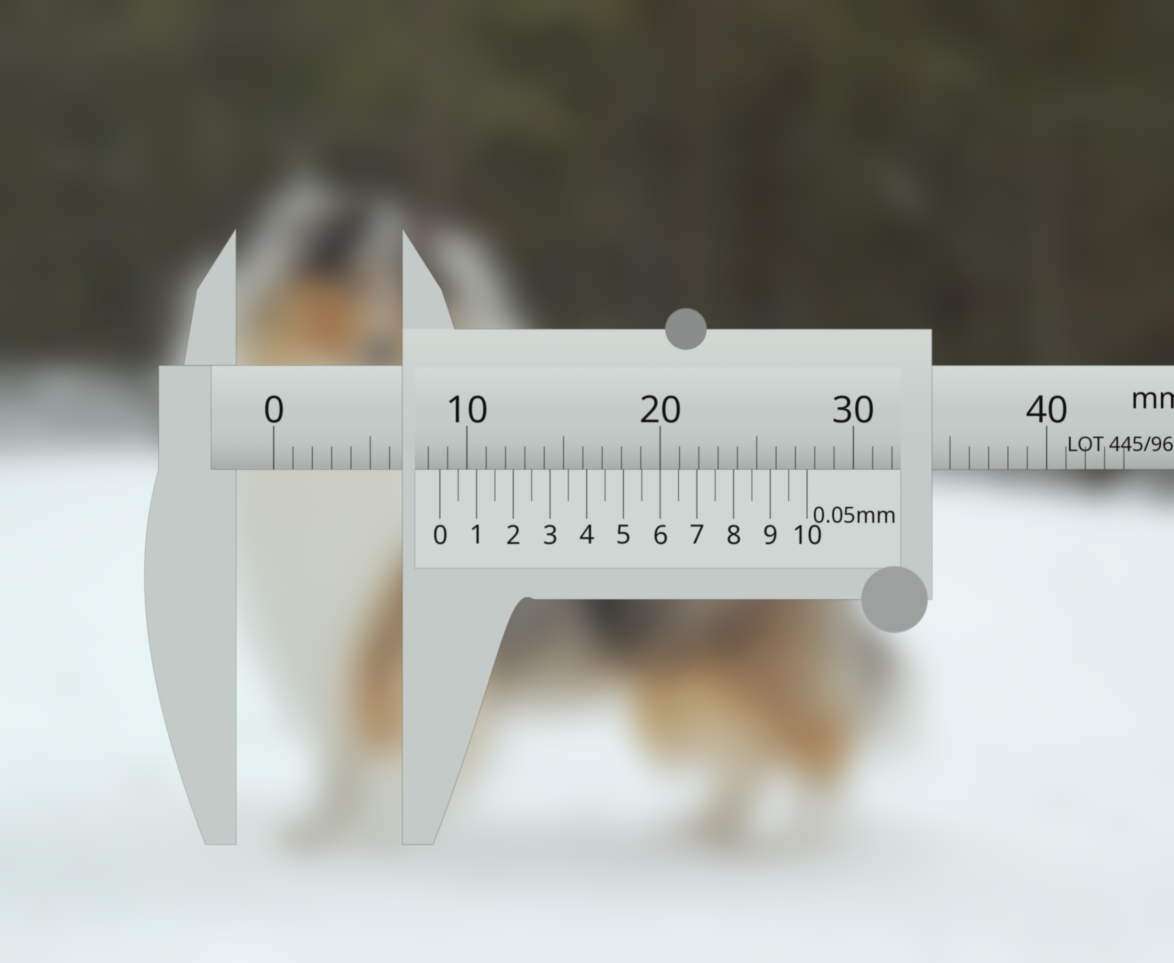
8.6
